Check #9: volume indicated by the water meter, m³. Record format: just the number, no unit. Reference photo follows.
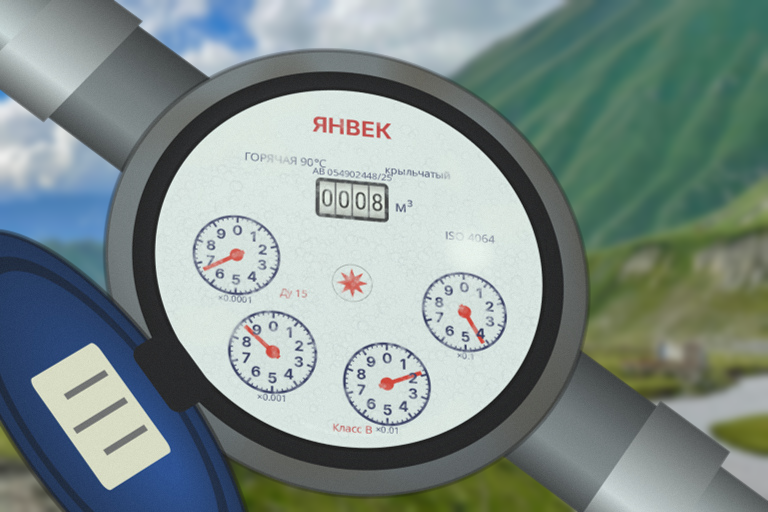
8.4186
